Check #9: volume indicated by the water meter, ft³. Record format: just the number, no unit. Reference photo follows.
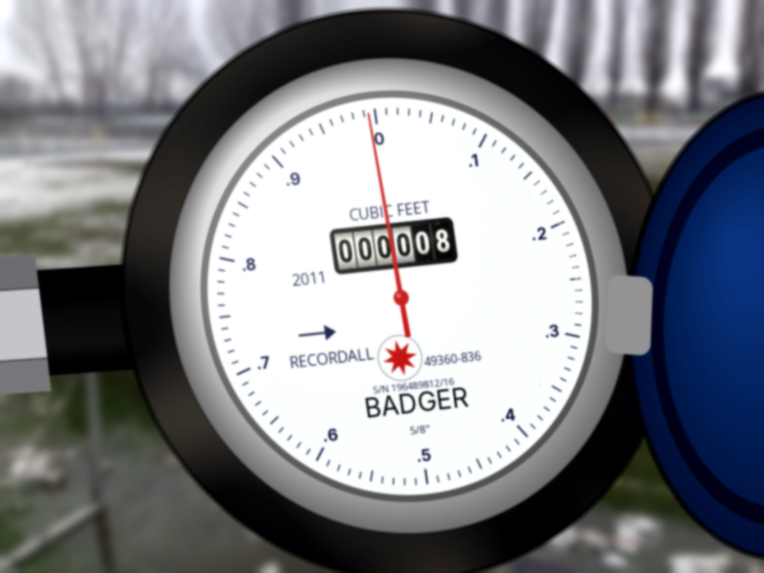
7.99
